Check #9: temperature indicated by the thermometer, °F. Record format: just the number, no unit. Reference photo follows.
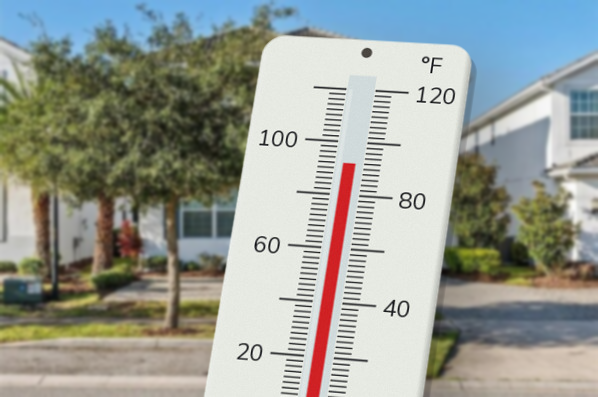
92
